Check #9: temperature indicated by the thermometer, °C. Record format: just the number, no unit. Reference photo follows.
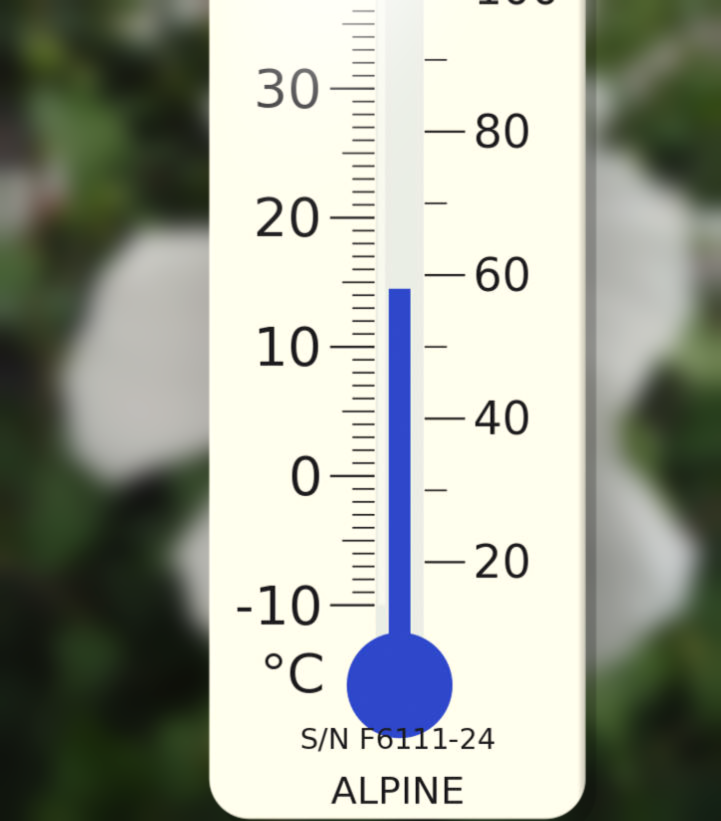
14.5
